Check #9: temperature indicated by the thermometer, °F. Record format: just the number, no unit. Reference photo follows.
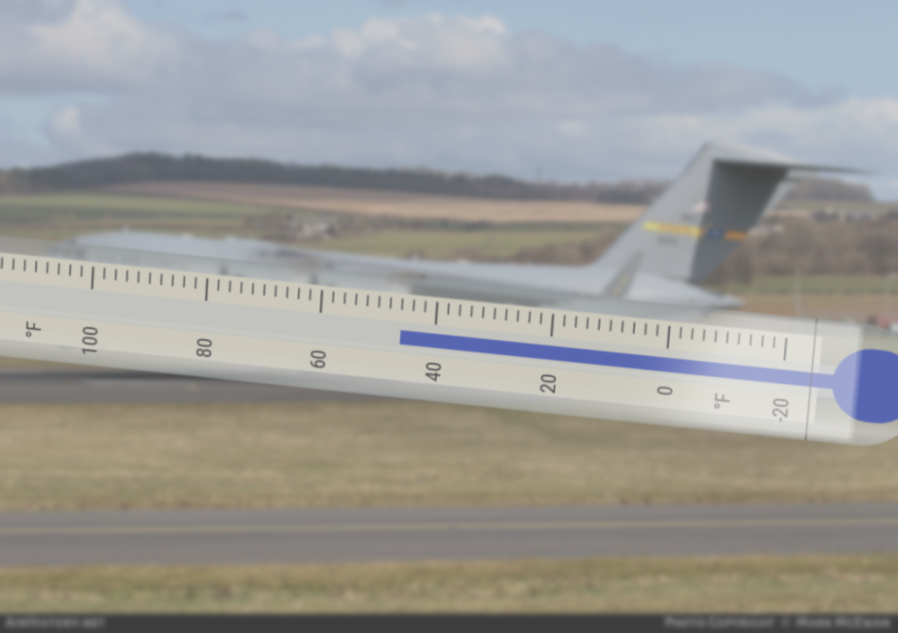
46
